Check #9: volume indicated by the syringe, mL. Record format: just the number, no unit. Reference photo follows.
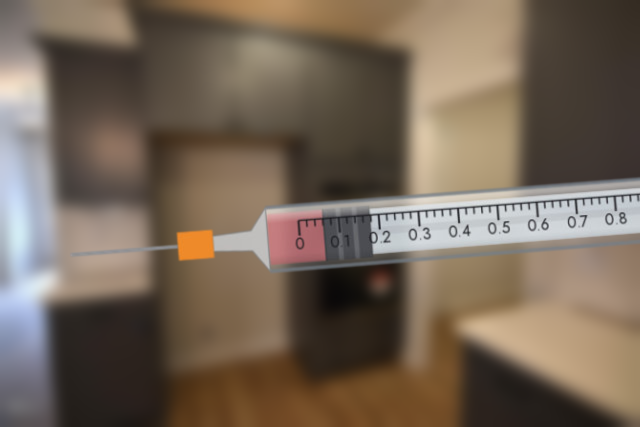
0.06
